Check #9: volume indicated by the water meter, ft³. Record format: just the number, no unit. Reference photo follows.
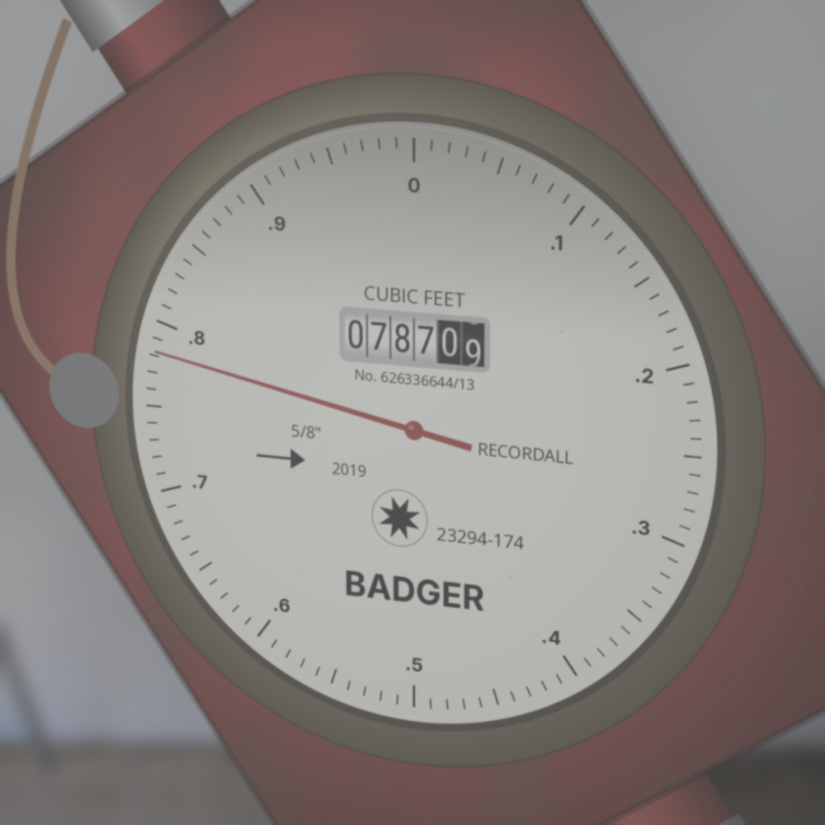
78708.78
